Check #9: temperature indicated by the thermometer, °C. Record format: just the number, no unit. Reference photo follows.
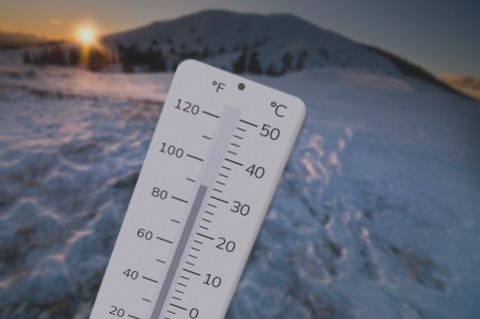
32
